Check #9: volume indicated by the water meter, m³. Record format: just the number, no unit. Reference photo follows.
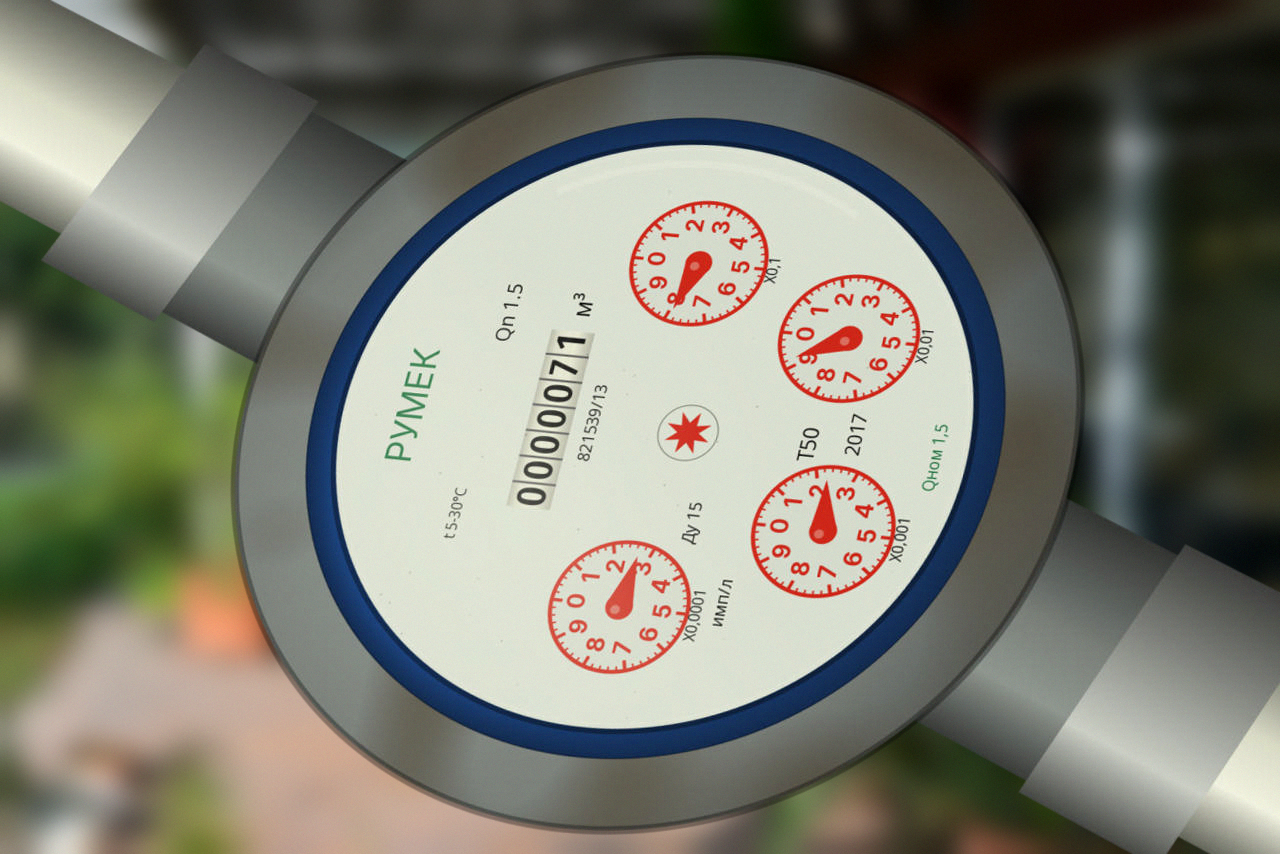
71.7922
